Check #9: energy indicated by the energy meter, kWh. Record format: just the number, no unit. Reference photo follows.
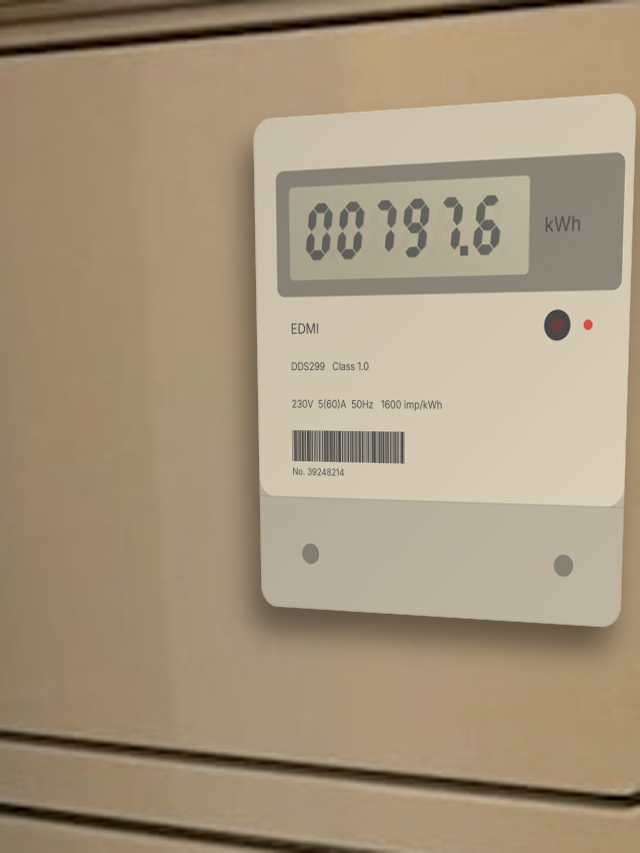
797.6
